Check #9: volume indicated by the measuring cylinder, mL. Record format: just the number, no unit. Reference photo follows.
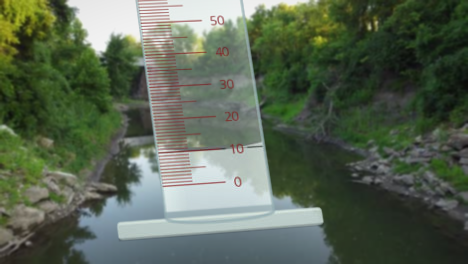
10
